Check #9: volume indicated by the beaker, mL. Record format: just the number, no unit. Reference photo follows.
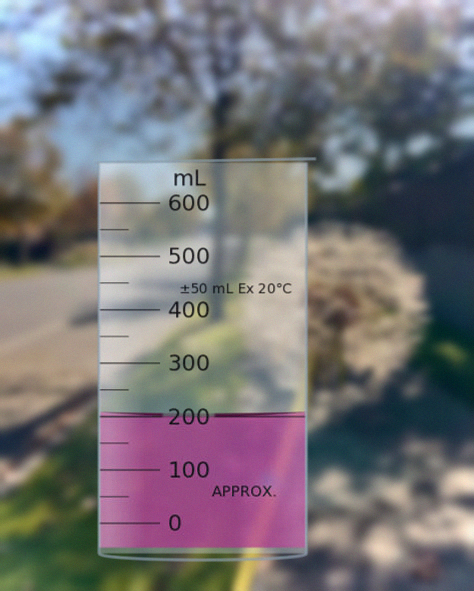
200
